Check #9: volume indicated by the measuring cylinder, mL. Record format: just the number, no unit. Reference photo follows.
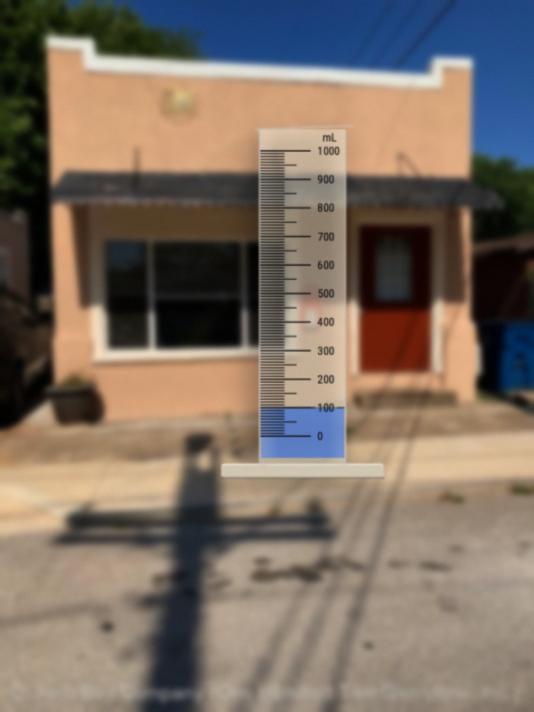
100
